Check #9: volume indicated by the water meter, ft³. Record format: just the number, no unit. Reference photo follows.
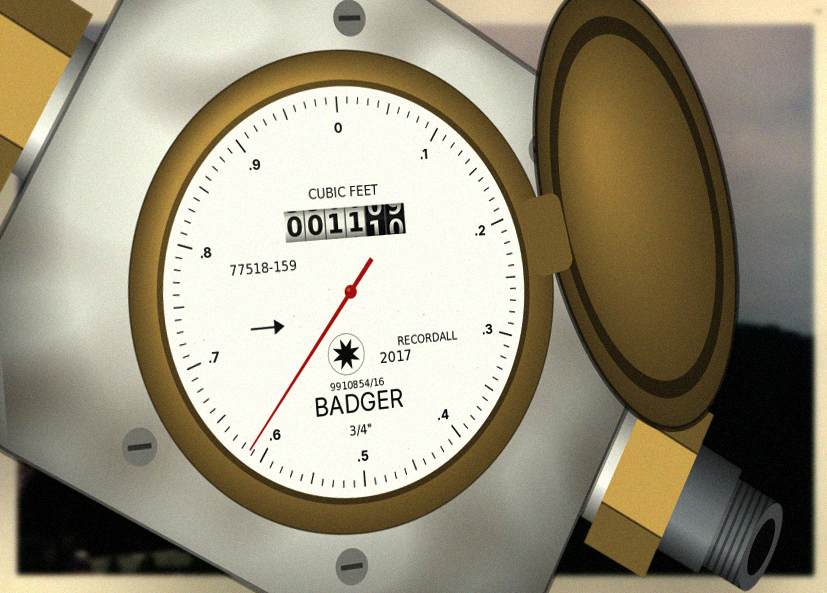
1109.61
